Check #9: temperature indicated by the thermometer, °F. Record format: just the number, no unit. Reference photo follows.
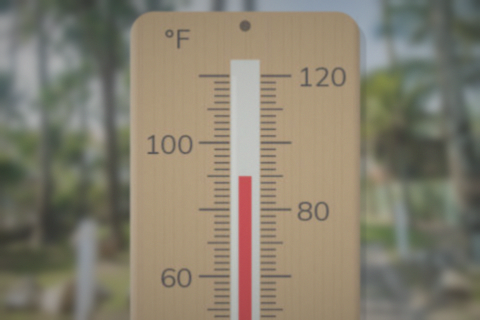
90
